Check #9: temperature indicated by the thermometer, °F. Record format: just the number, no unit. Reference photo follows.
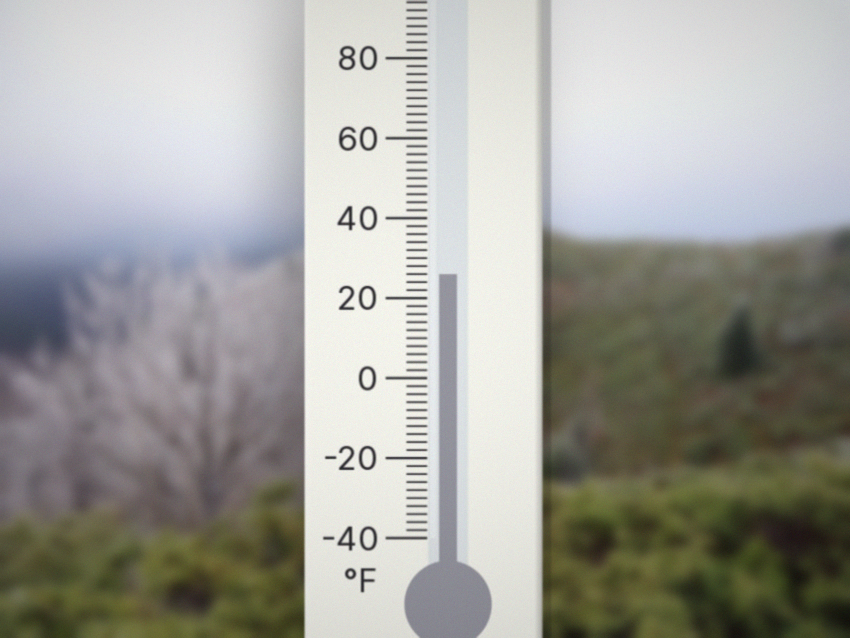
26
